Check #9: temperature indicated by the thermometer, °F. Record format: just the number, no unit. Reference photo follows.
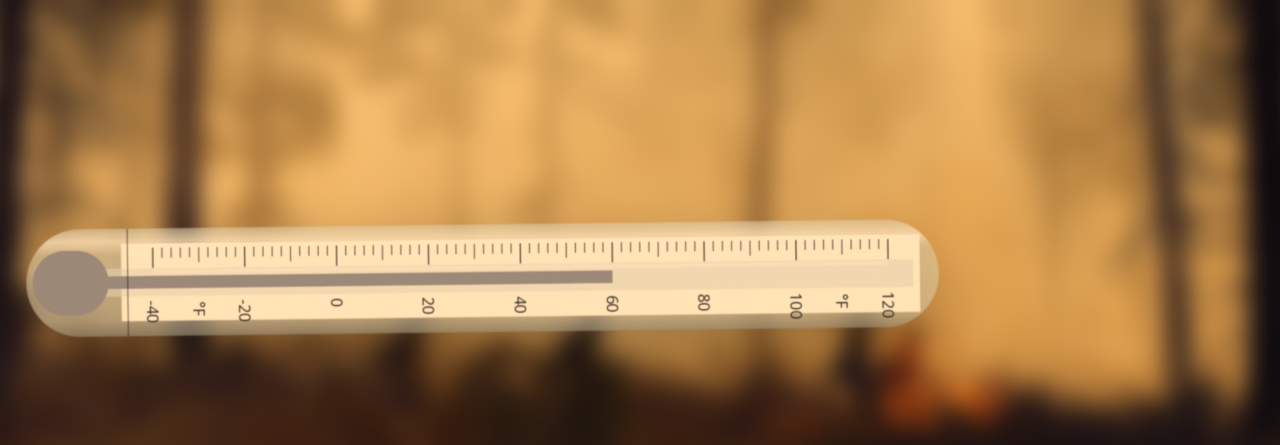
60
